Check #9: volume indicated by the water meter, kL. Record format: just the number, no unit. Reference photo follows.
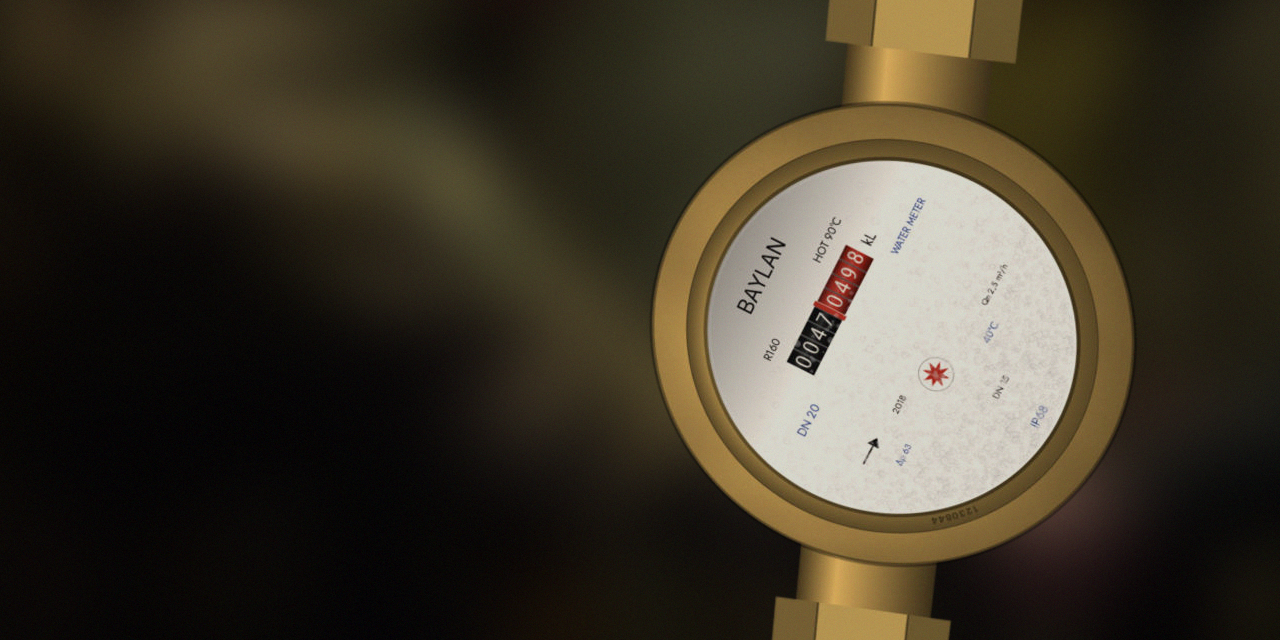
47.0498
